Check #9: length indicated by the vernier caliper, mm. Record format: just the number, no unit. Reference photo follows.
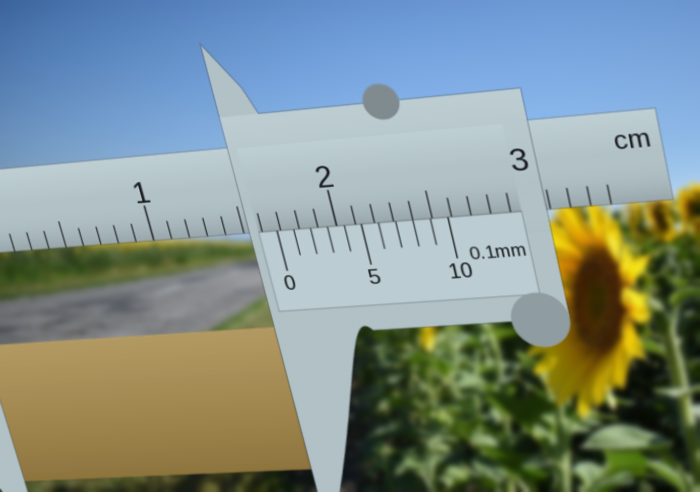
16.8
